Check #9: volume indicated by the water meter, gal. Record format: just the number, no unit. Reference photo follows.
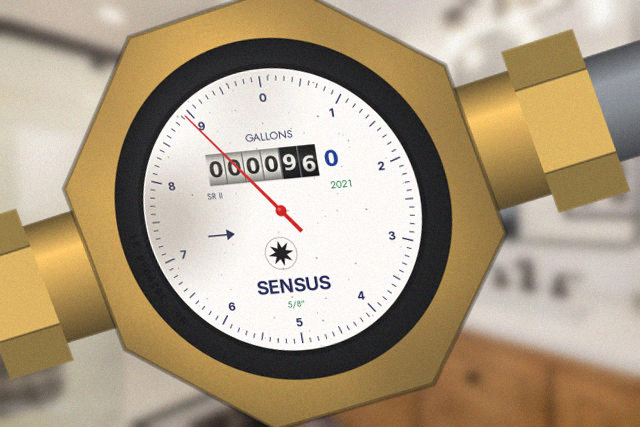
958.9
